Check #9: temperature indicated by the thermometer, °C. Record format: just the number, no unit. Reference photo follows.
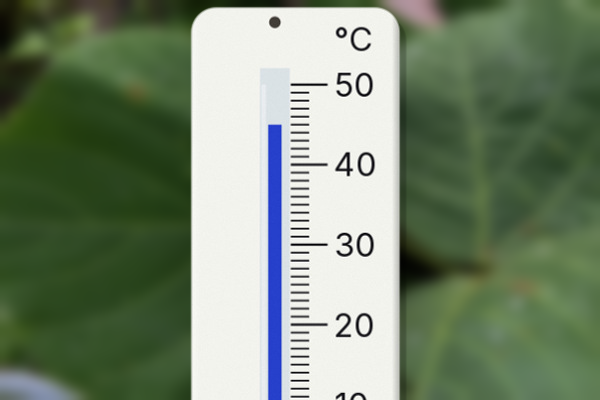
45
